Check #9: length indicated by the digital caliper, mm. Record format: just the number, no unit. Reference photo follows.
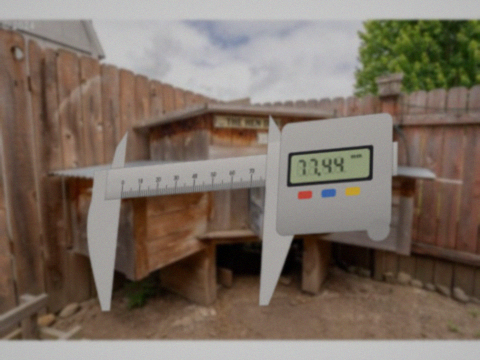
77.44
